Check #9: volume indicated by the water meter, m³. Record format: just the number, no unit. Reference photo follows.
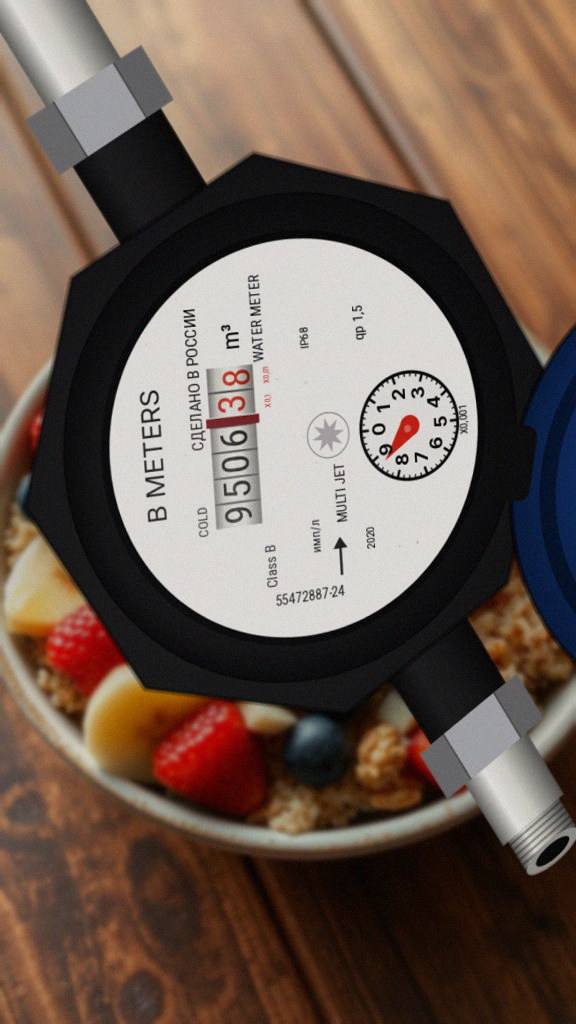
9506.378
